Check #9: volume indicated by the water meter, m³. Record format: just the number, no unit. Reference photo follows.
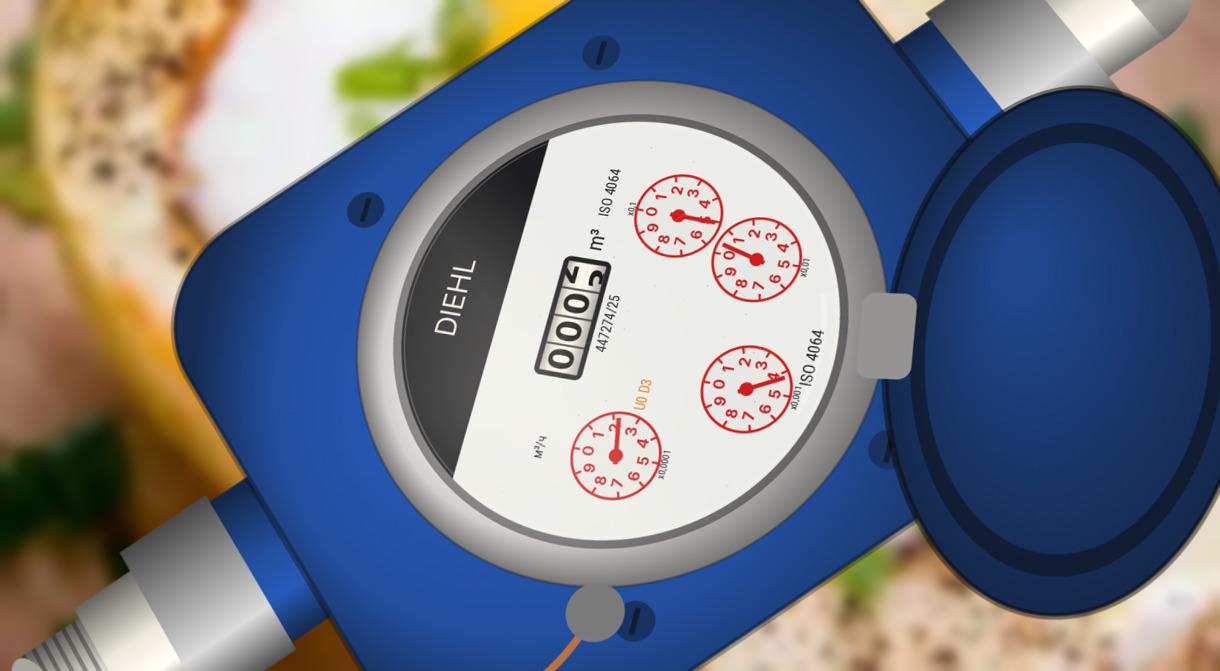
2.5042
